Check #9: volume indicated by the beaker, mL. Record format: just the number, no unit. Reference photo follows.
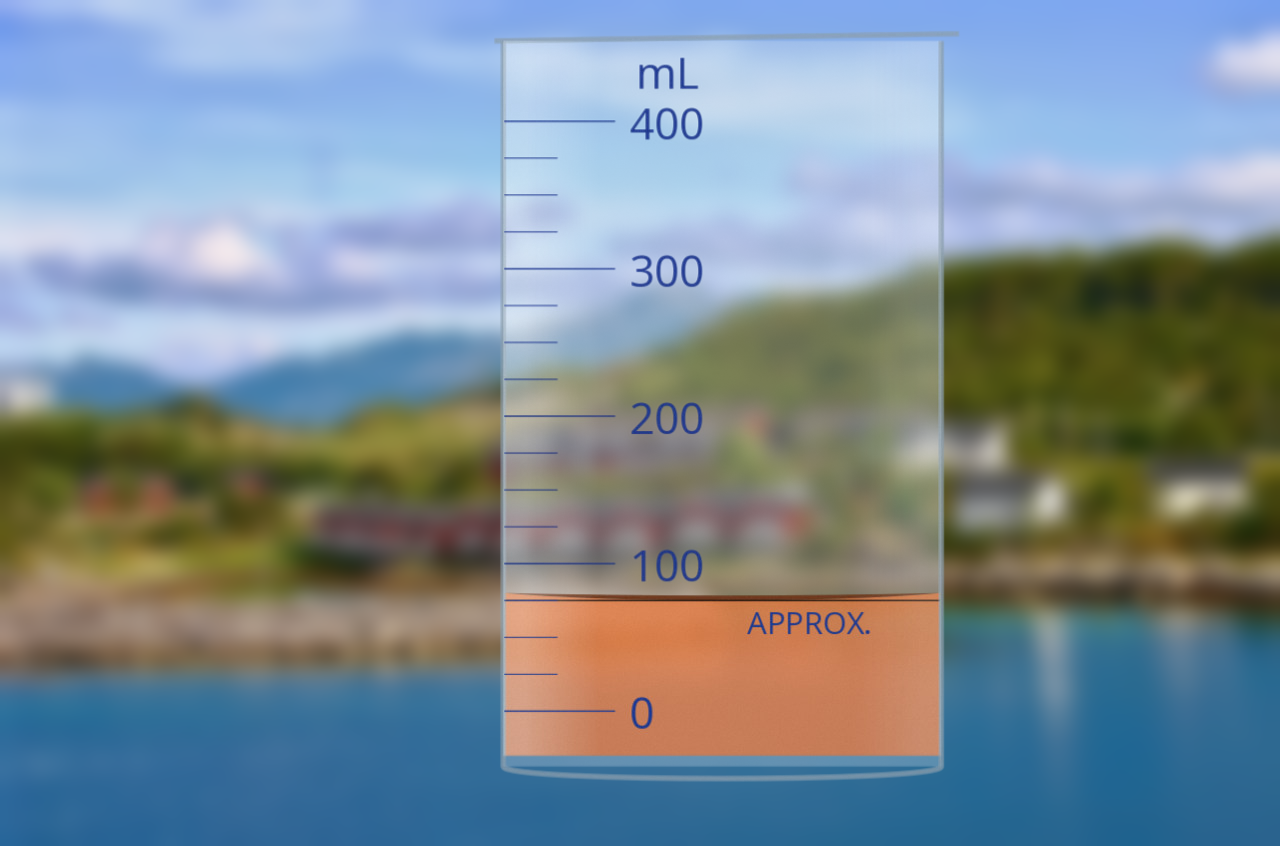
75
